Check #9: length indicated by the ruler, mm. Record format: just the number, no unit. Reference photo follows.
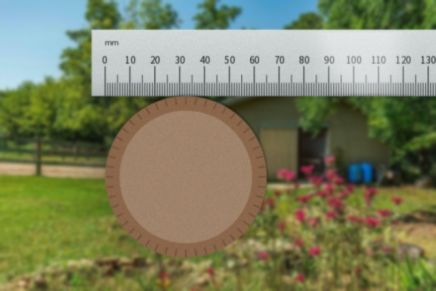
65
